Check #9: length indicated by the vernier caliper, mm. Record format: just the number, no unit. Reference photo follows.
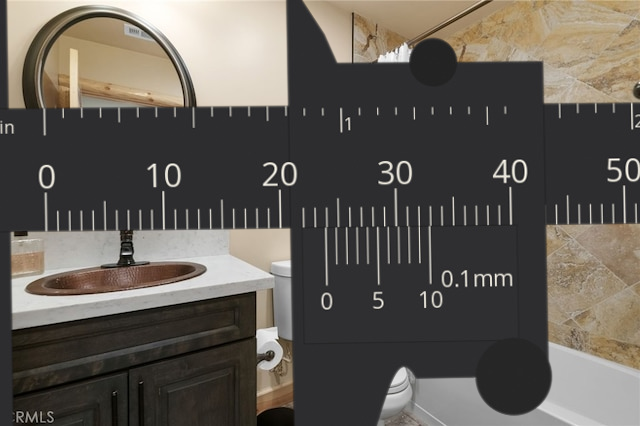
23.9
